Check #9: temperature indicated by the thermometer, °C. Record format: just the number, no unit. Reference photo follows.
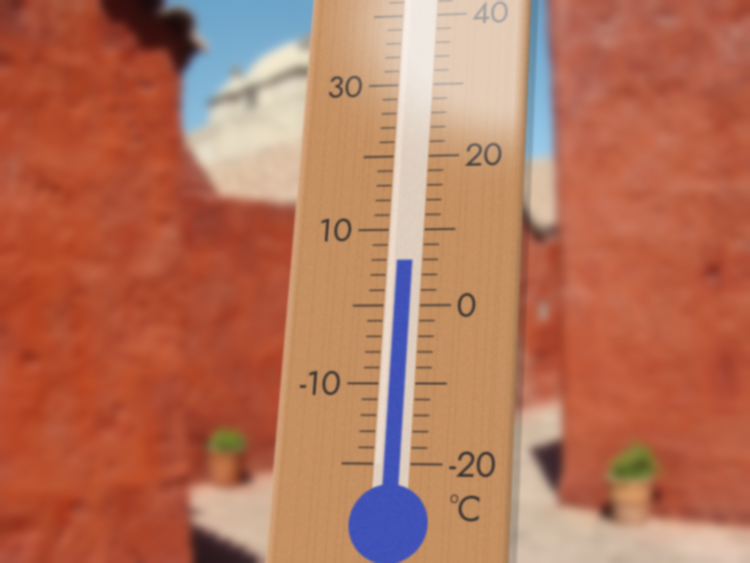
6
